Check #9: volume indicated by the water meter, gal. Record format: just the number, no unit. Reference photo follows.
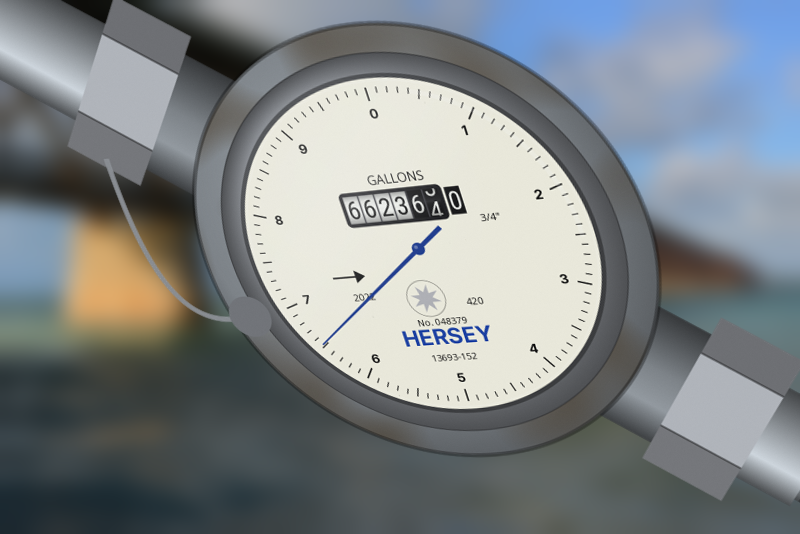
6623636.5
